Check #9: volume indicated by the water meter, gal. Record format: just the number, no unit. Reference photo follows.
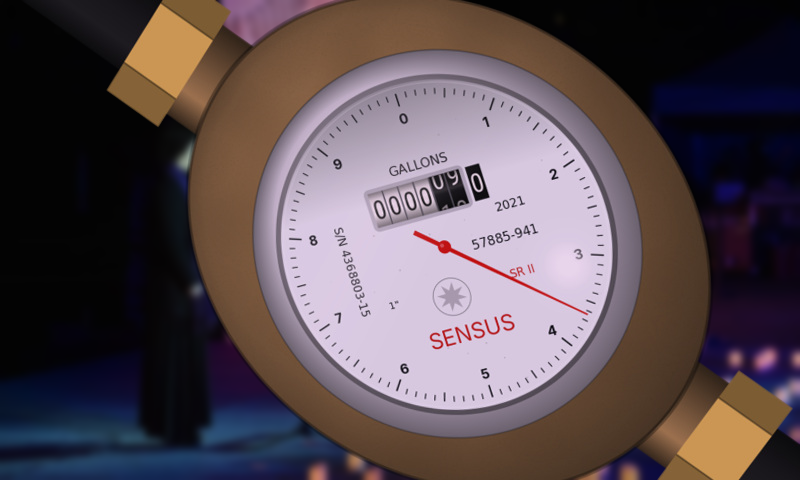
93.6
